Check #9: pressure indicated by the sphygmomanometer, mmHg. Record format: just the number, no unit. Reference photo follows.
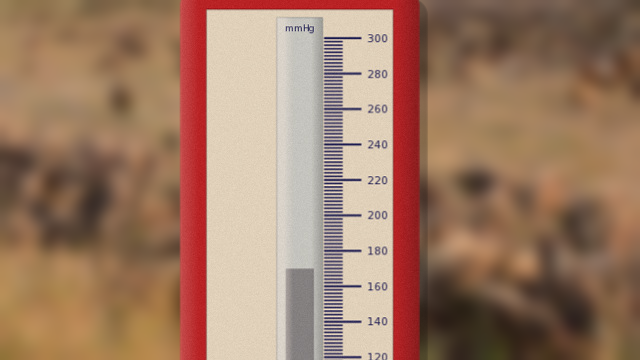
170
